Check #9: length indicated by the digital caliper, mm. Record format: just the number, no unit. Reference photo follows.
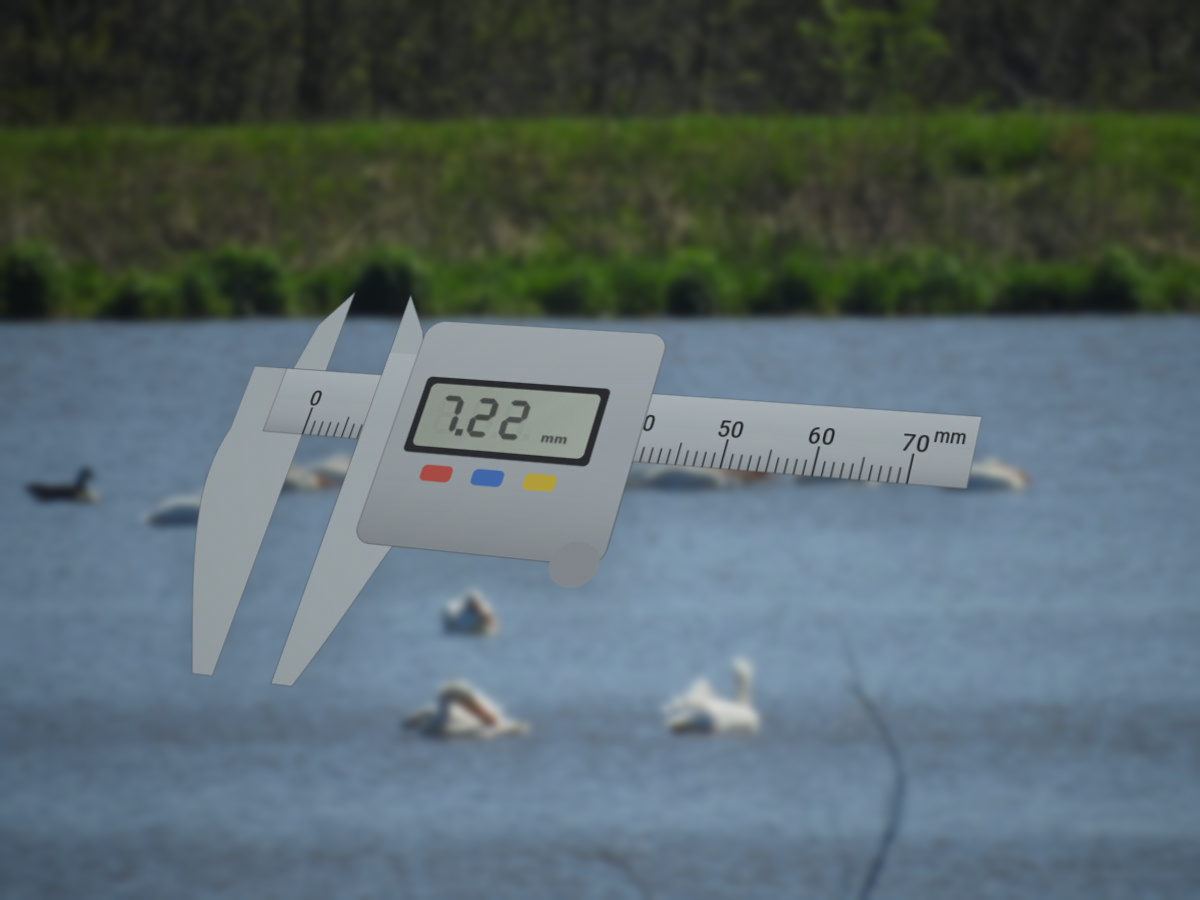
7.22
